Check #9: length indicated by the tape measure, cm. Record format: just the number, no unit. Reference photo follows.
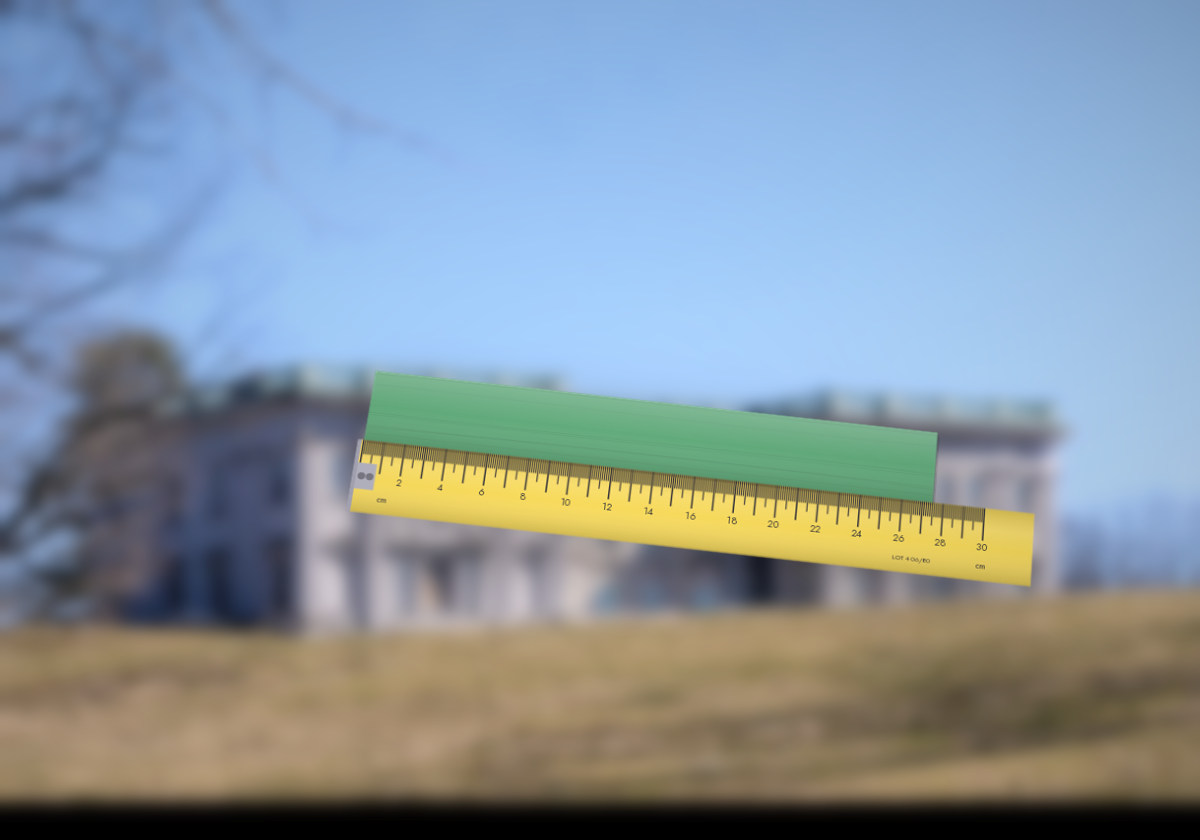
27.5
